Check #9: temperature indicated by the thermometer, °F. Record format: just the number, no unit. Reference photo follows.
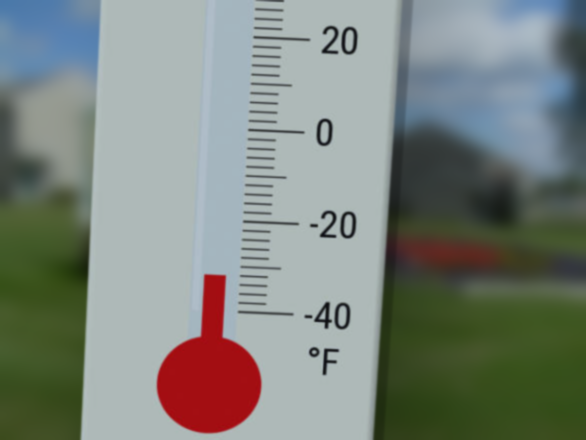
-32
